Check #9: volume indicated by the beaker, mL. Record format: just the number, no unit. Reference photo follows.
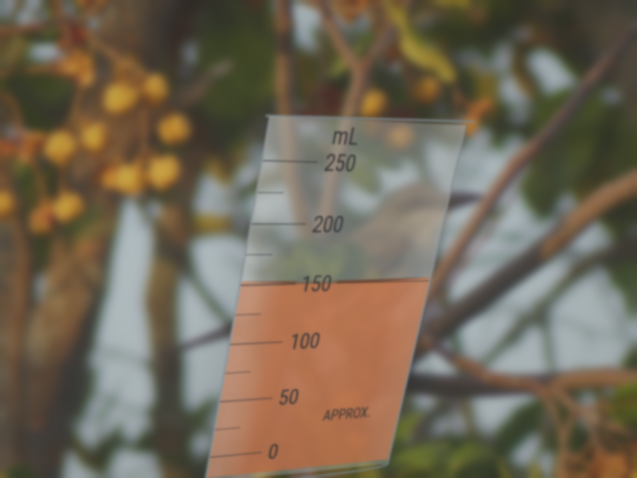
150
